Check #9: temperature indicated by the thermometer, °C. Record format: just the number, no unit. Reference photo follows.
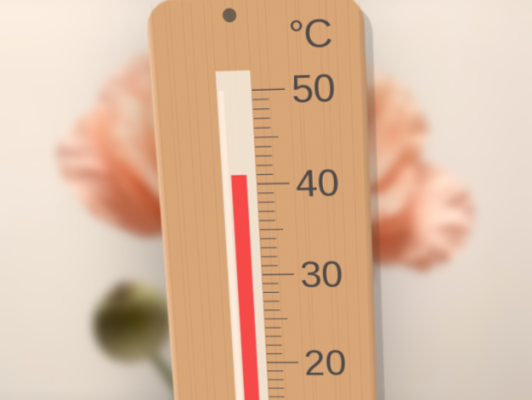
41
